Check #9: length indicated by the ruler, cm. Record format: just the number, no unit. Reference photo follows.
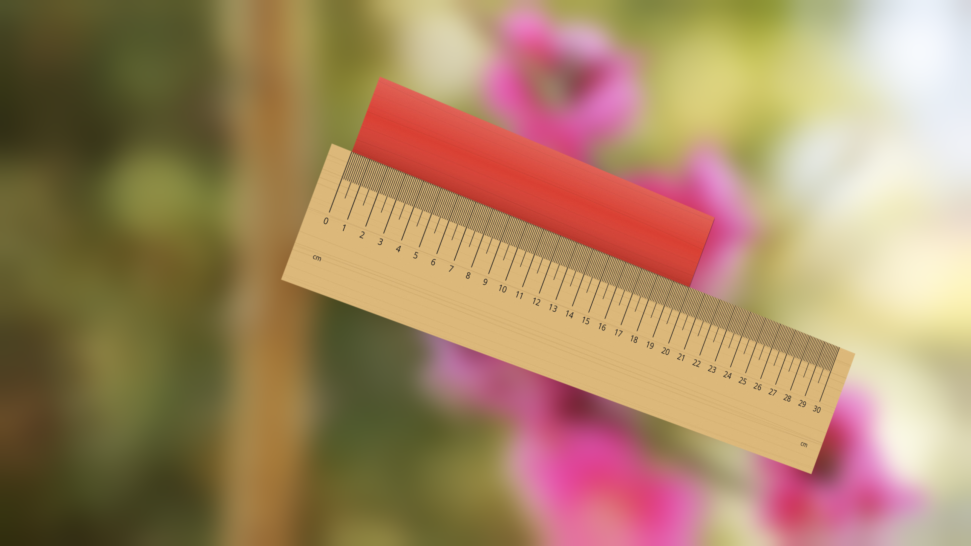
20
